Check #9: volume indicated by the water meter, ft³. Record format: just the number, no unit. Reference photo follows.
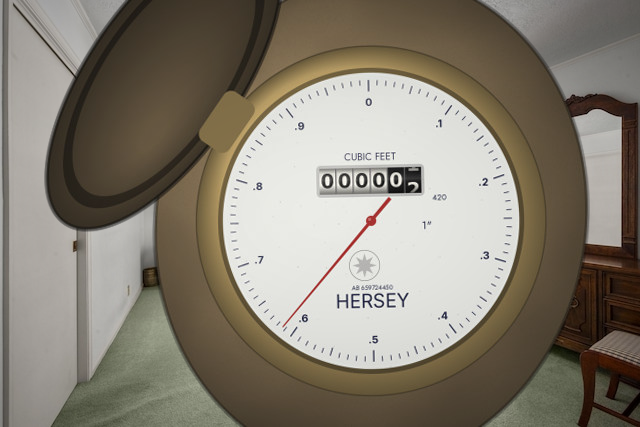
1.61
